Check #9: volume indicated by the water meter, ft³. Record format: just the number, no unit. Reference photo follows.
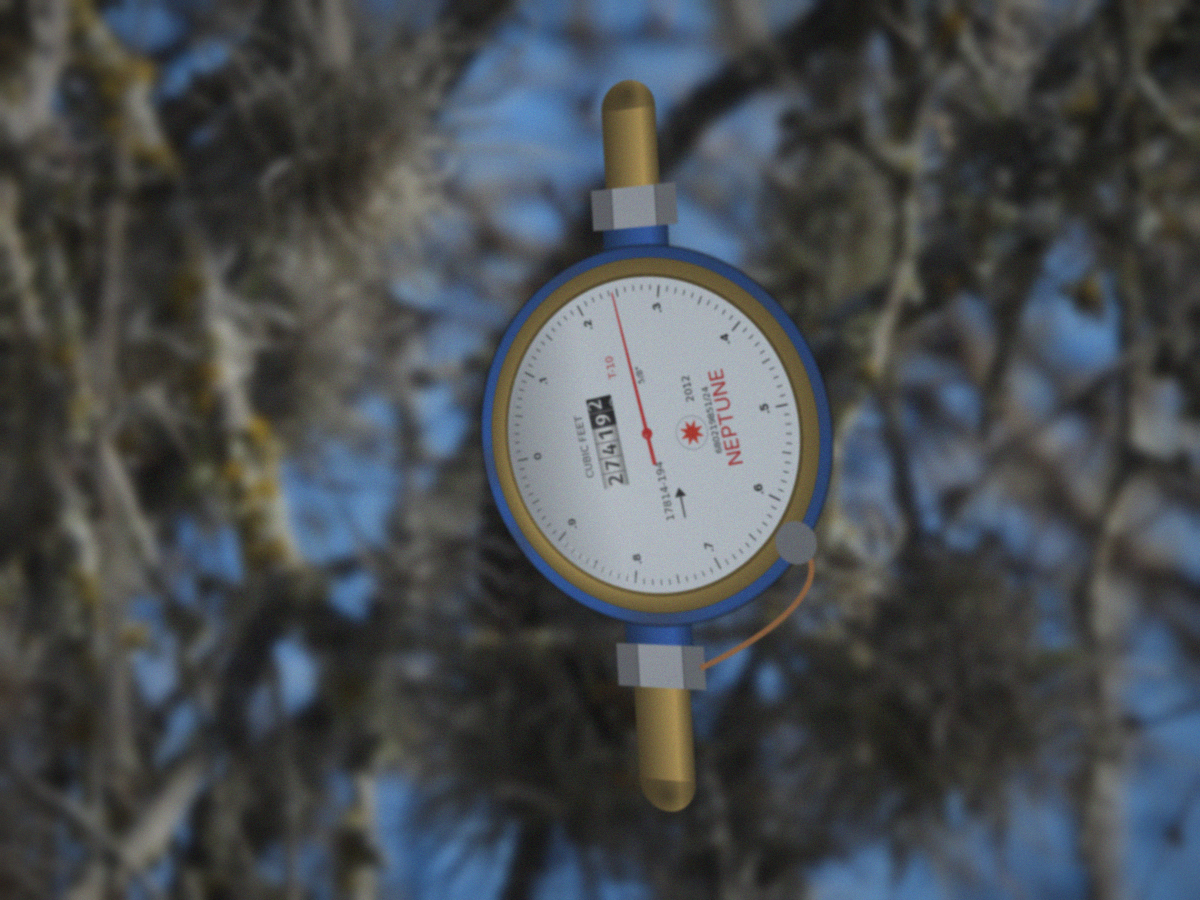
274192.24
